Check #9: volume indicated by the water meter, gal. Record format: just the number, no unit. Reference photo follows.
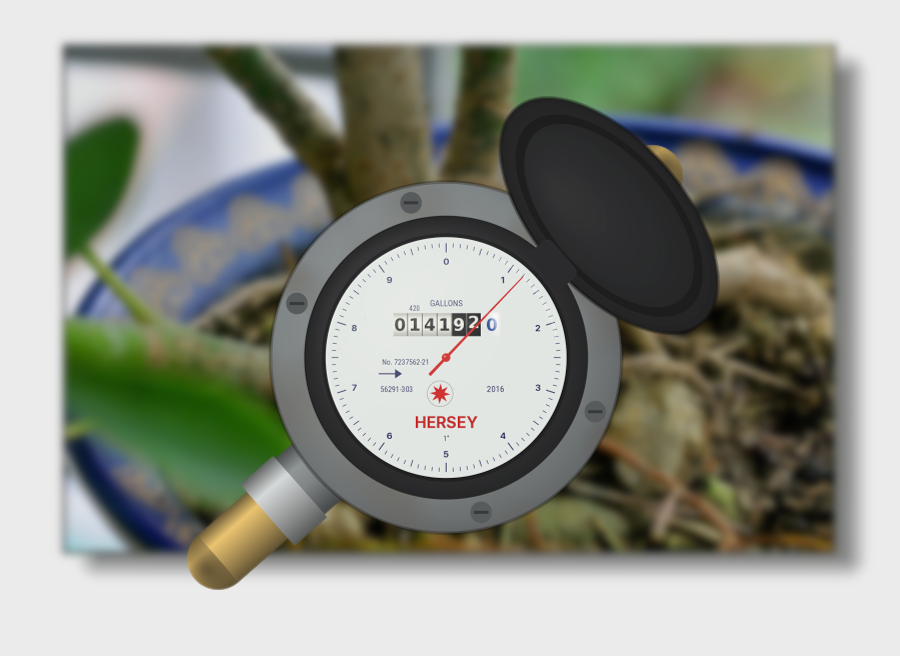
141921.2
